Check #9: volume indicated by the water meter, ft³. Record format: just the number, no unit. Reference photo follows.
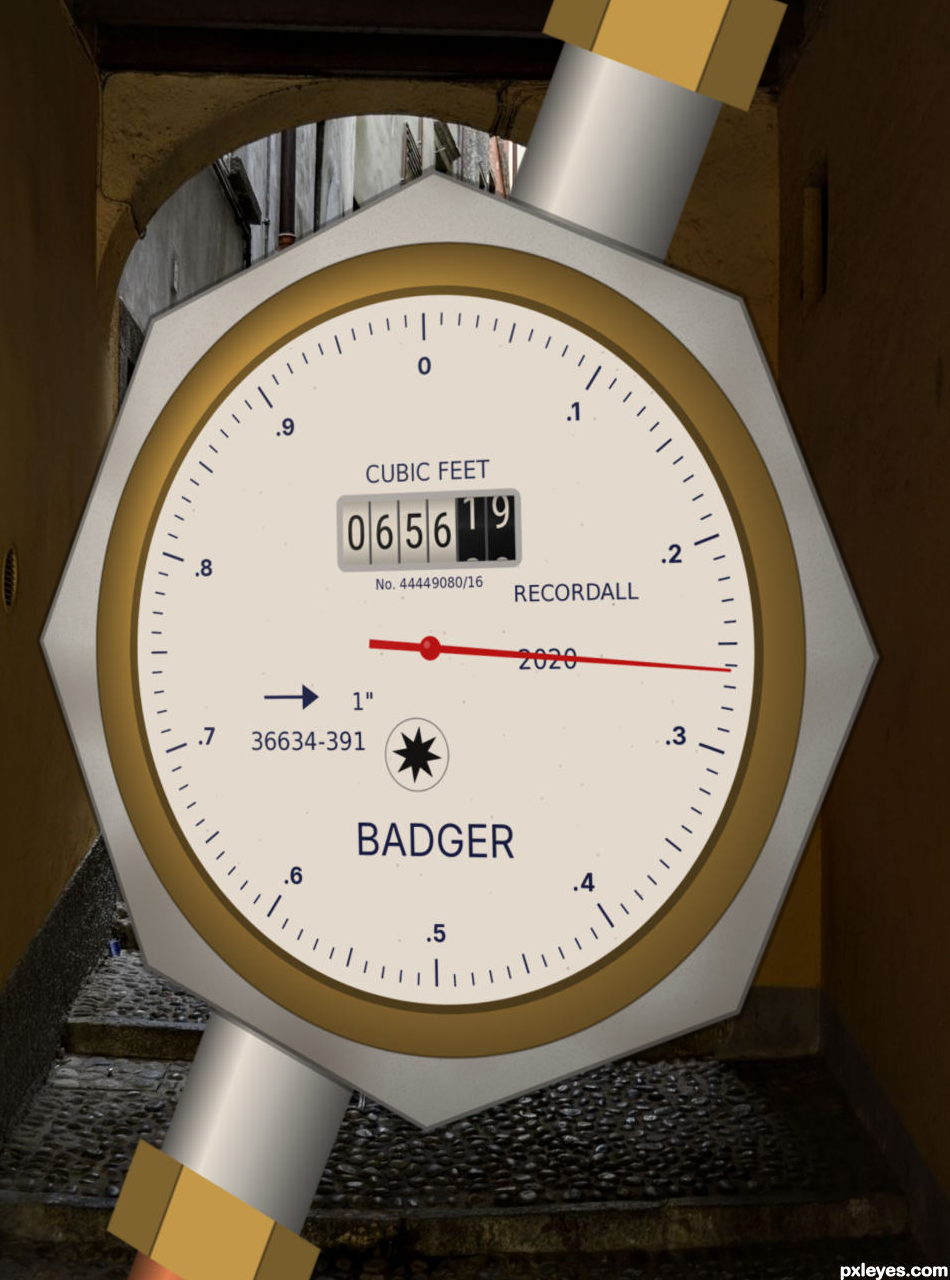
65619.26
